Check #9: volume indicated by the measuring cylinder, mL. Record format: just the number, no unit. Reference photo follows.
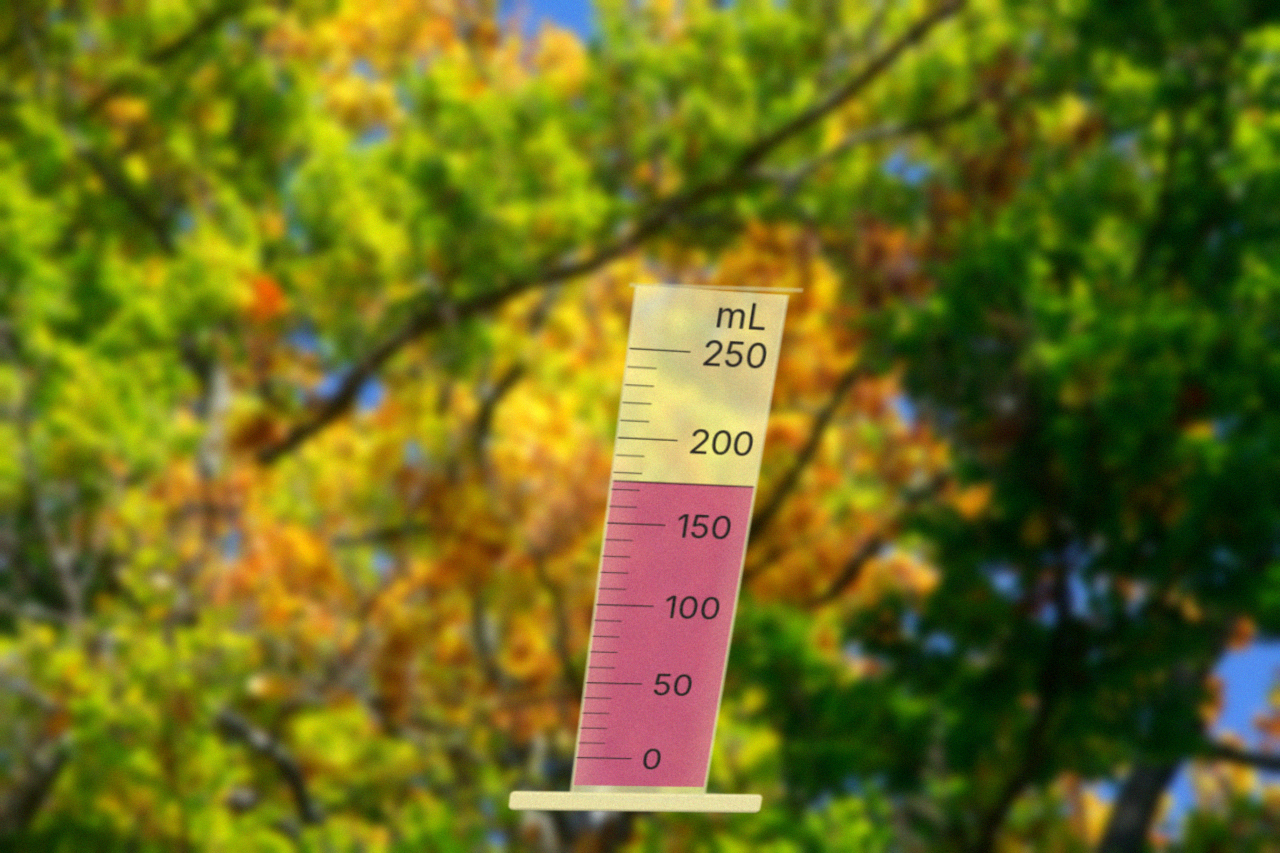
175
